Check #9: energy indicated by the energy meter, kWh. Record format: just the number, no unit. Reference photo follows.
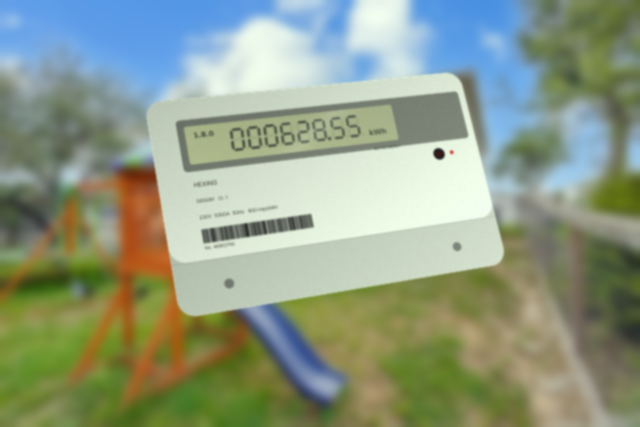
628.55
